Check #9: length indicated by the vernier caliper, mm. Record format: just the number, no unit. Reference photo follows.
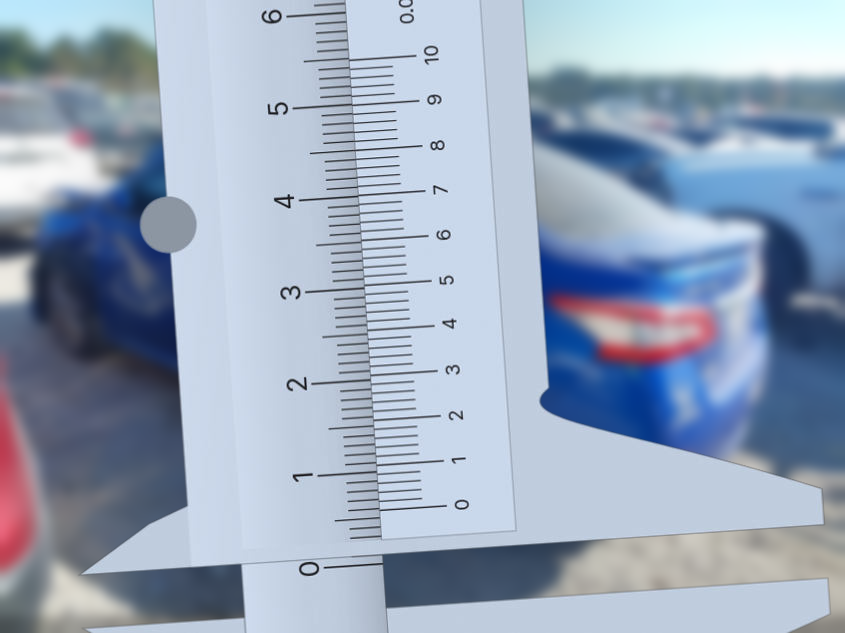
5.8
